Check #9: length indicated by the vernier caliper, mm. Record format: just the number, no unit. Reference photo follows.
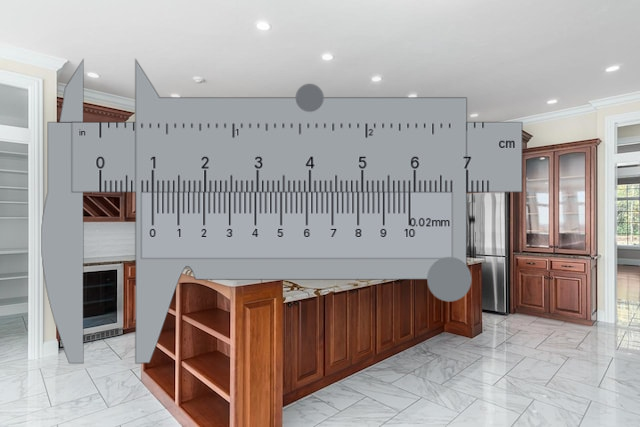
10.0
